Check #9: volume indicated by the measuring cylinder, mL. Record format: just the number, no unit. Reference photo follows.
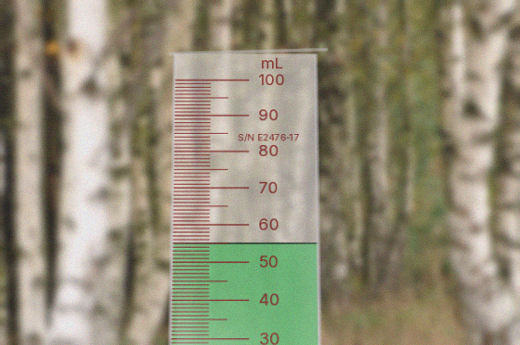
55
